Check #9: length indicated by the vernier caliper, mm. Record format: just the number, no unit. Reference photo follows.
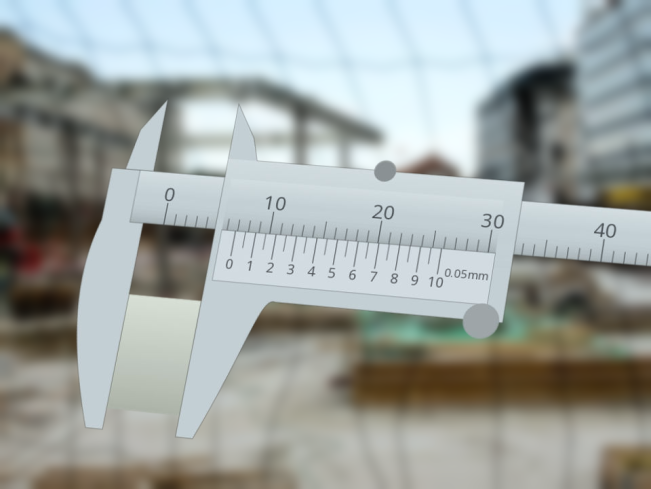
6.8
